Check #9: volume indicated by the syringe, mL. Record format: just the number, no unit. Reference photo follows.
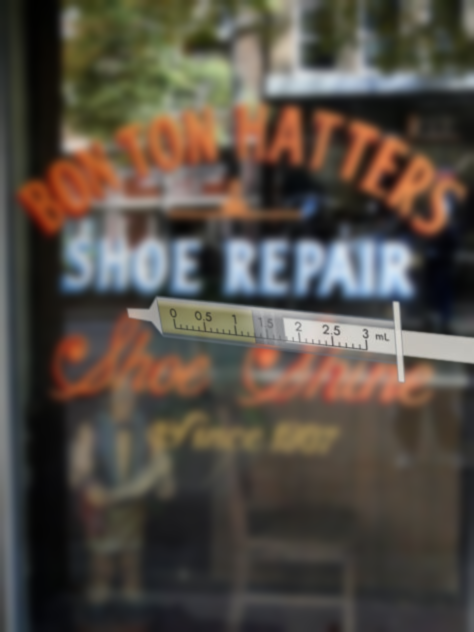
1.3
